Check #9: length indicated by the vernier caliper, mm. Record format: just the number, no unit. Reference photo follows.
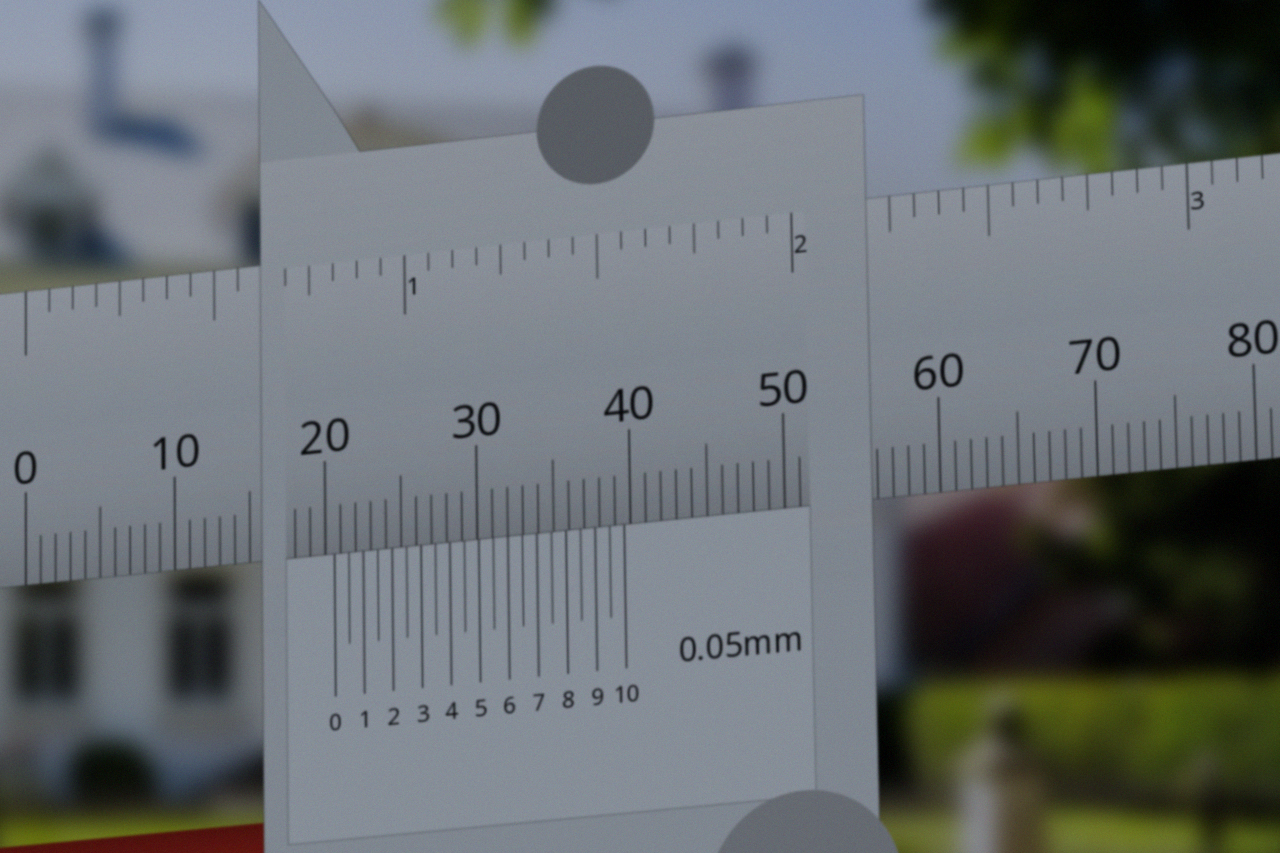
20.6
